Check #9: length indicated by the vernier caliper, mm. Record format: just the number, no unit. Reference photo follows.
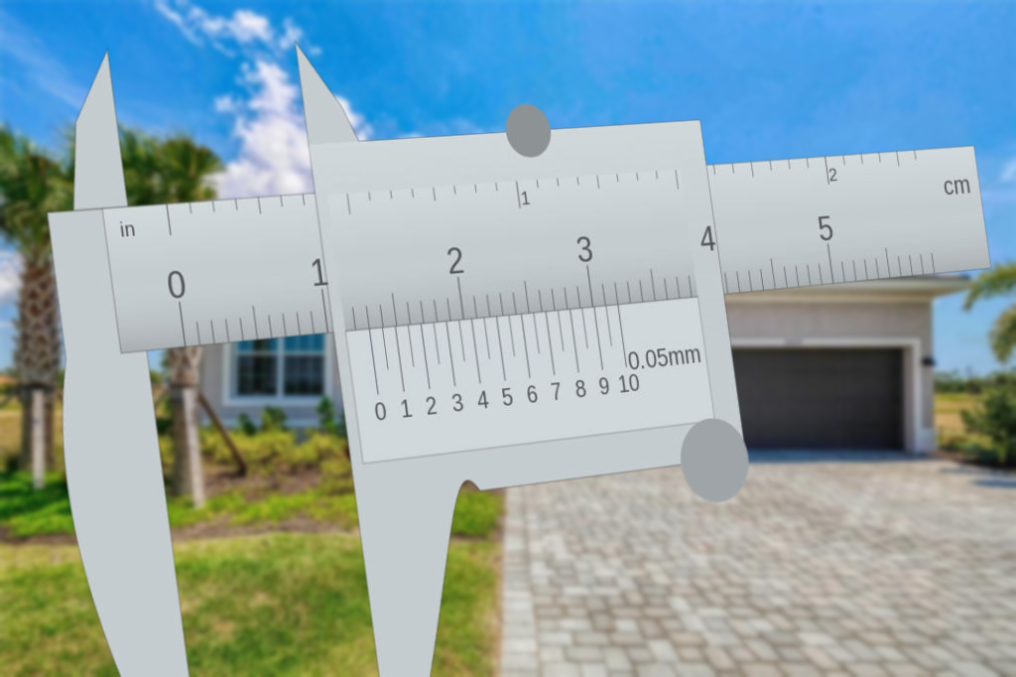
13.0
